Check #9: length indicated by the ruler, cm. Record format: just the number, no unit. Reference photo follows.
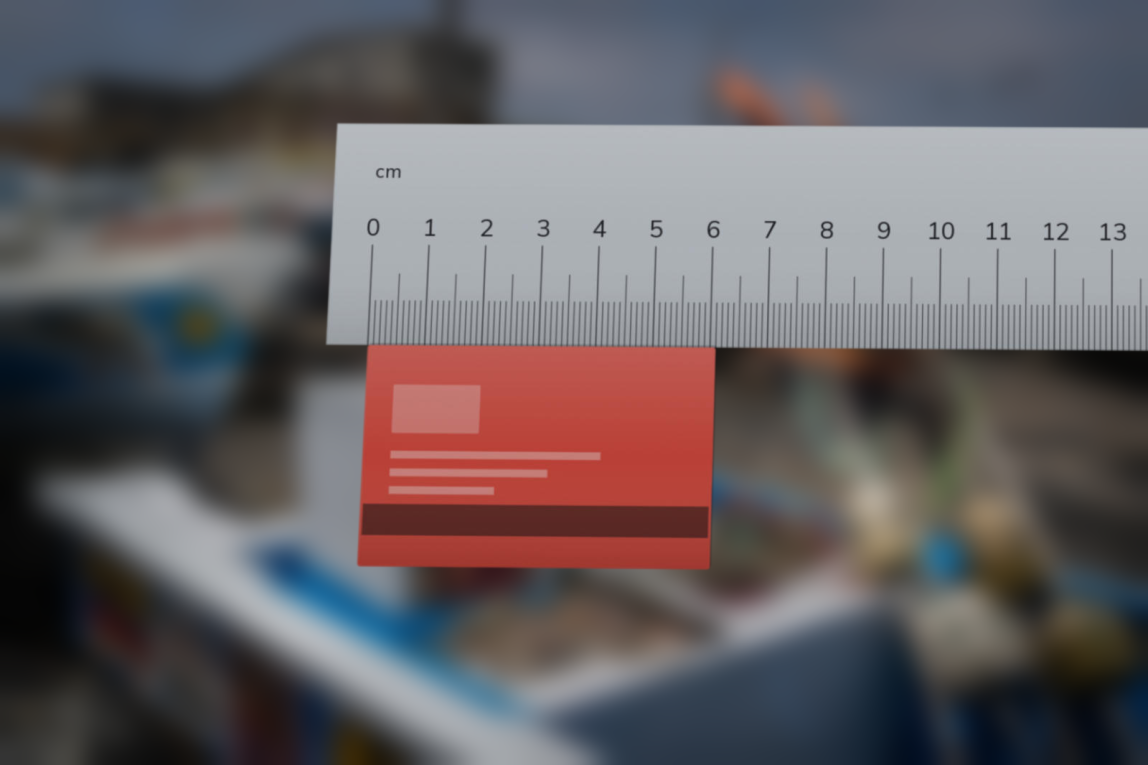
6.1
